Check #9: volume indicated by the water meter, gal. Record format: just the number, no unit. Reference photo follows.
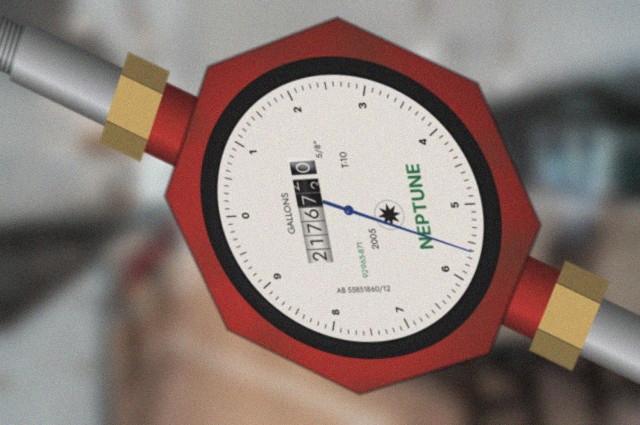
2176725.6
